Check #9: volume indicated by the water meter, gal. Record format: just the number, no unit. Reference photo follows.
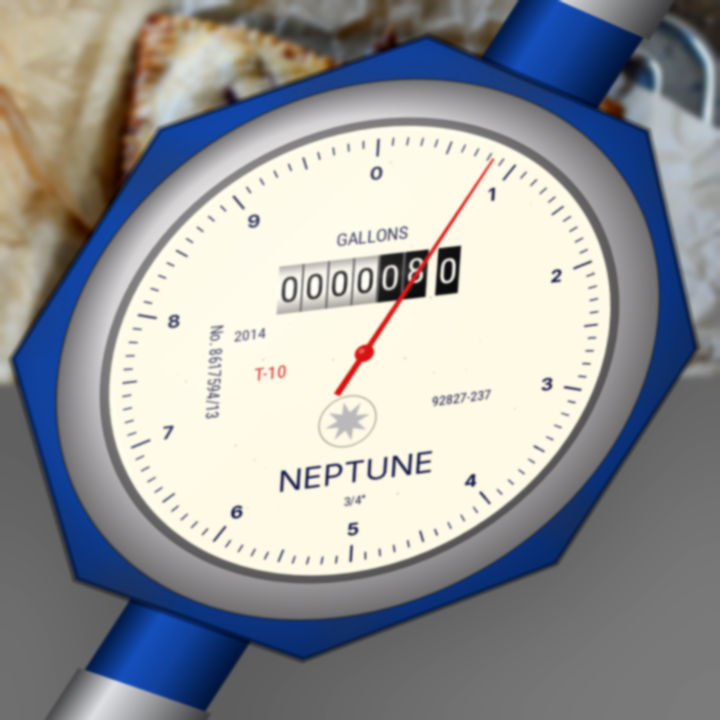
80.8
